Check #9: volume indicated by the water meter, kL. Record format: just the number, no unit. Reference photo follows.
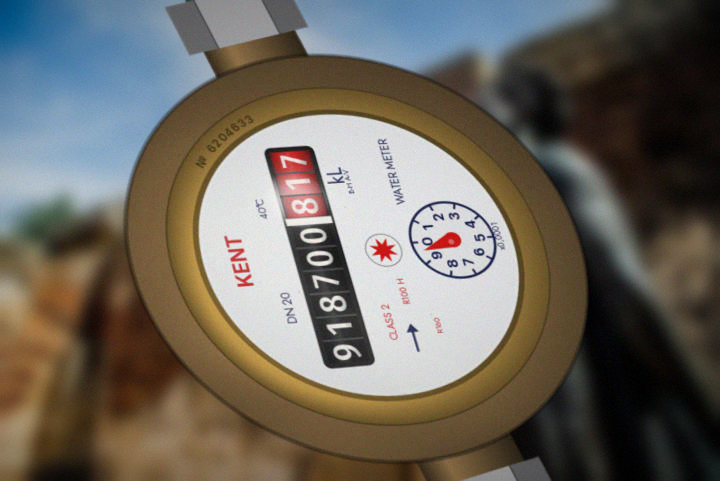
918700.8169
